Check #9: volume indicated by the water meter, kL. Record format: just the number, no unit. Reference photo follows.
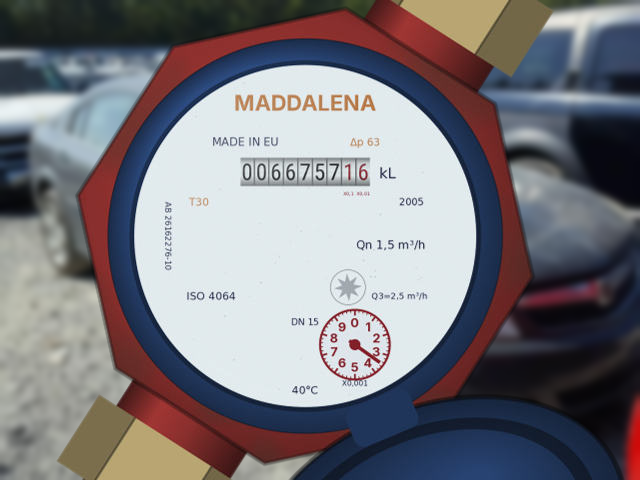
66757.163
